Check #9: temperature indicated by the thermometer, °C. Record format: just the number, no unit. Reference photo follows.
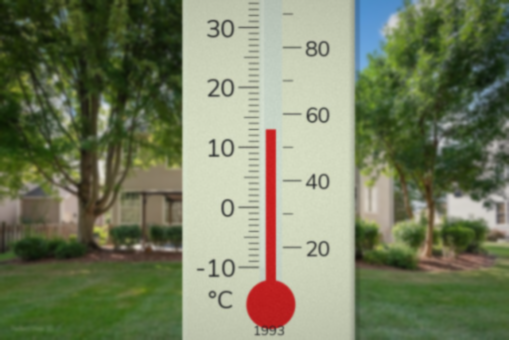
13
